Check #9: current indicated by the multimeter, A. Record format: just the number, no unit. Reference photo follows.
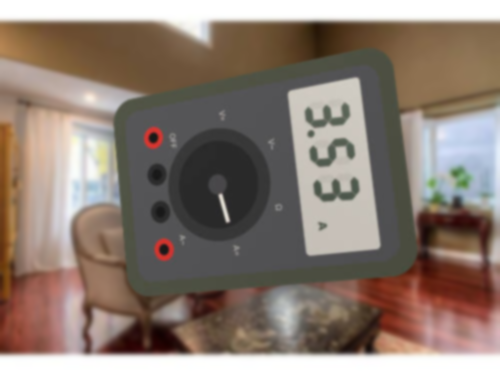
3.53
